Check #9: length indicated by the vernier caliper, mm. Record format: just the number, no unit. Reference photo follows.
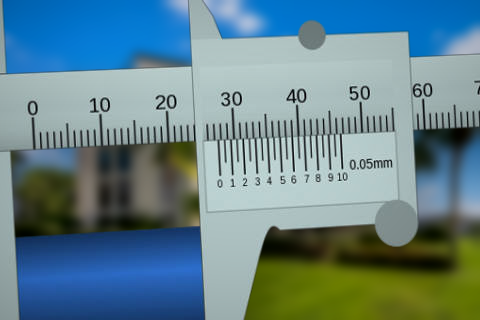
27.6
